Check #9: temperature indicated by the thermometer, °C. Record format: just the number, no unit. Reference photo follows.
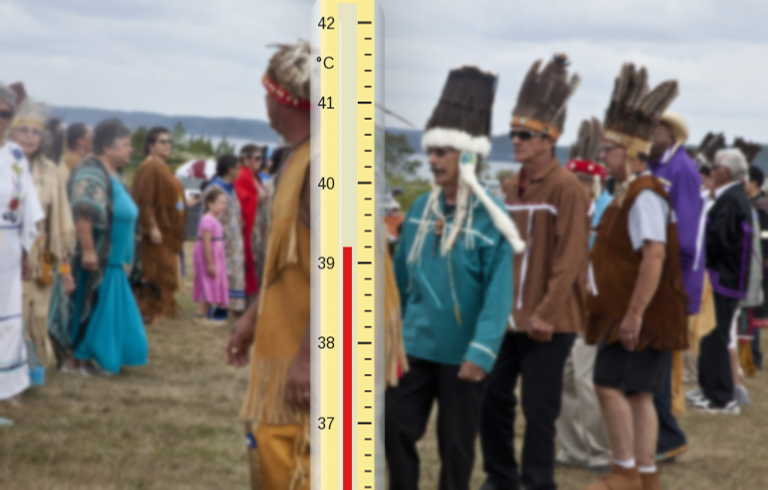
39.2
